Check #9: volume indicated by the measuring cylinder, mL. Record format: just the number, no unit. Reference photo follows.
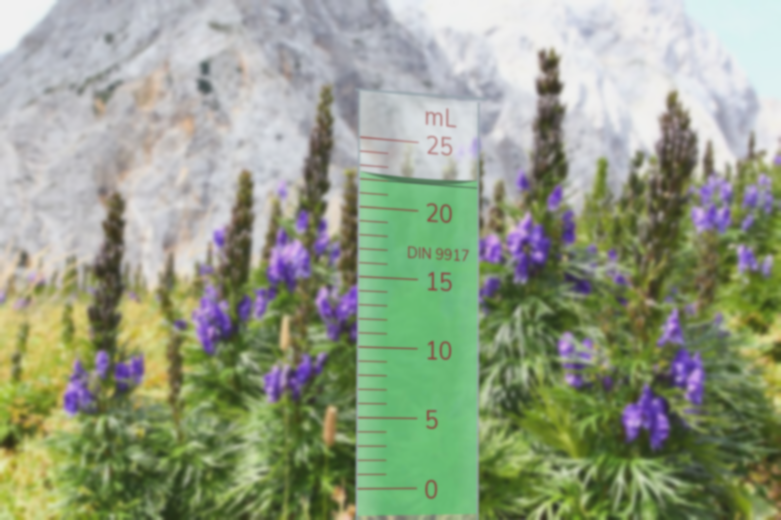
22
